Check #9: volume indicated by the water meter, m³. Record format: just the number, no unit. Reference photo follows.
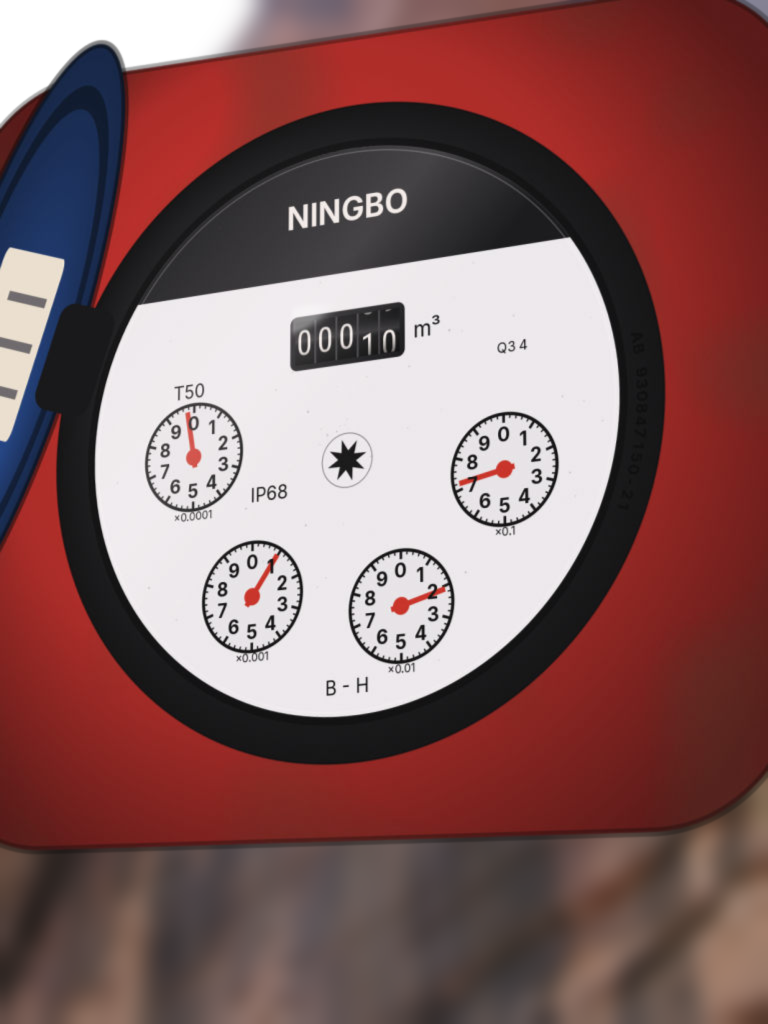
9.7209
